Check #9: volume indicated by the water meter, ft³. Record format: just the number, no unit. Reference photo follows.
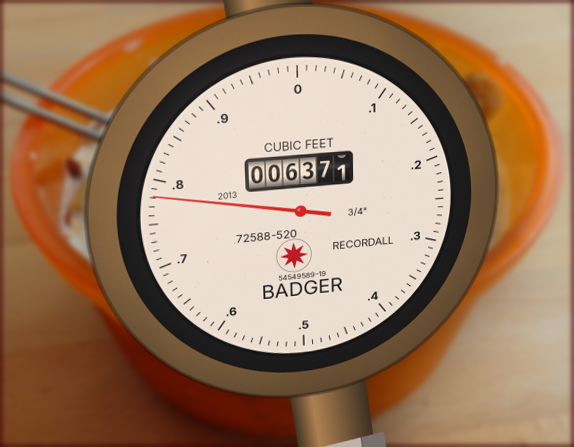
6370.78
